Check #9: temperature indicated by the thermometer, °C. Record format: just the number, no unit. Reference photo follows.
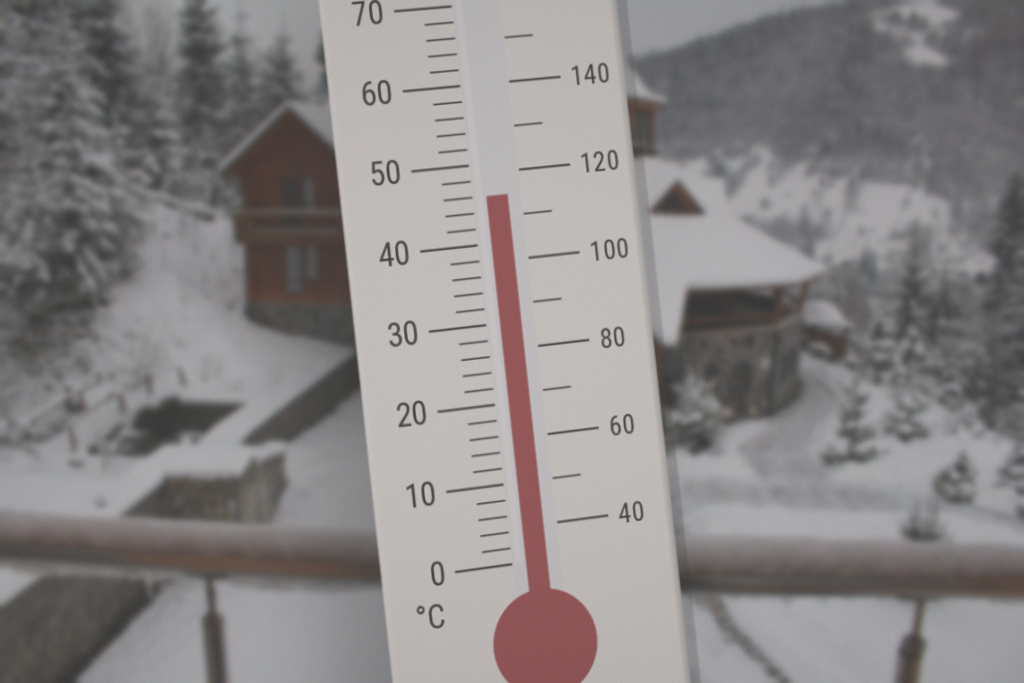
46
